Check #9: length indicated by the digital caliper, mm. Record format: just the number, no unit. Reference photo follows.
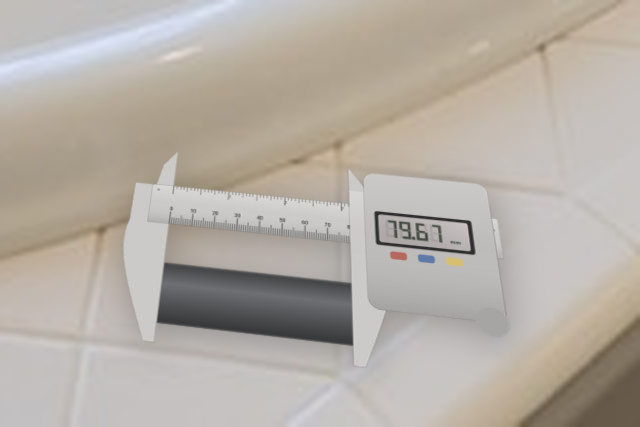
79.67
